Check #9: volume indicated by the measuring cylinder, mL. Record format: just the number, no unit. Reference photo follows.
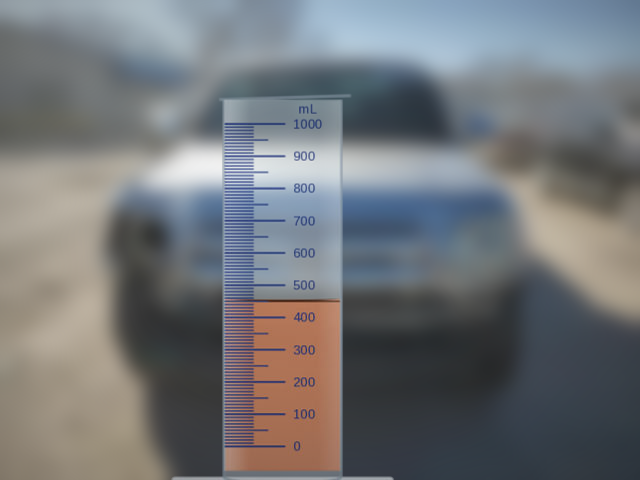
450
